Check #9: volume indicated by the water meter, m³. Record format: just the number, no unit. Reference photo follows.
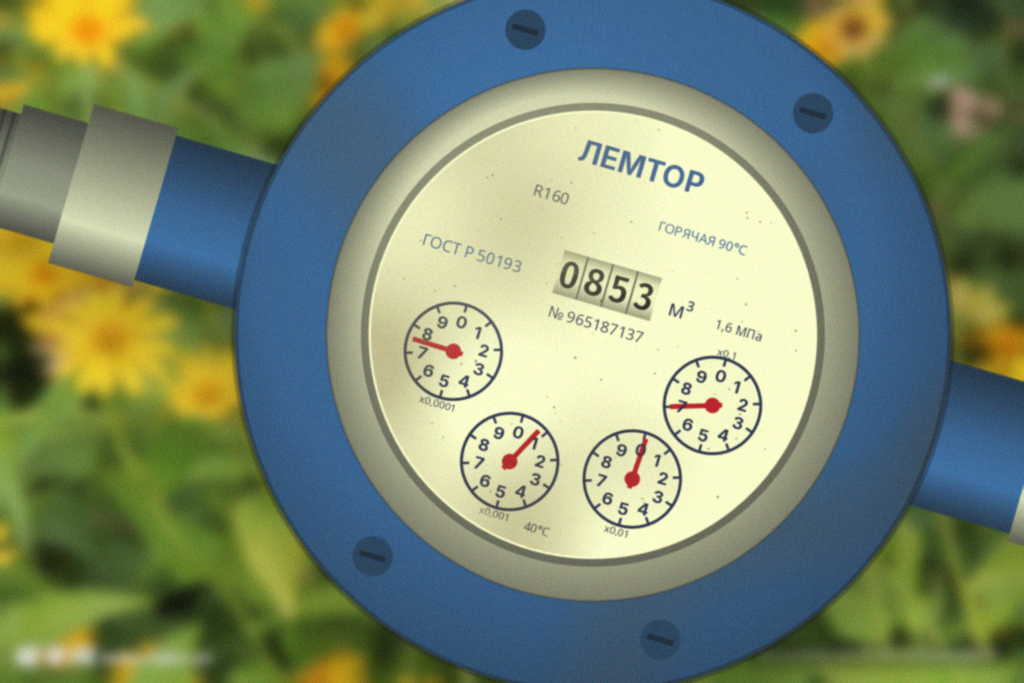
853.7007
